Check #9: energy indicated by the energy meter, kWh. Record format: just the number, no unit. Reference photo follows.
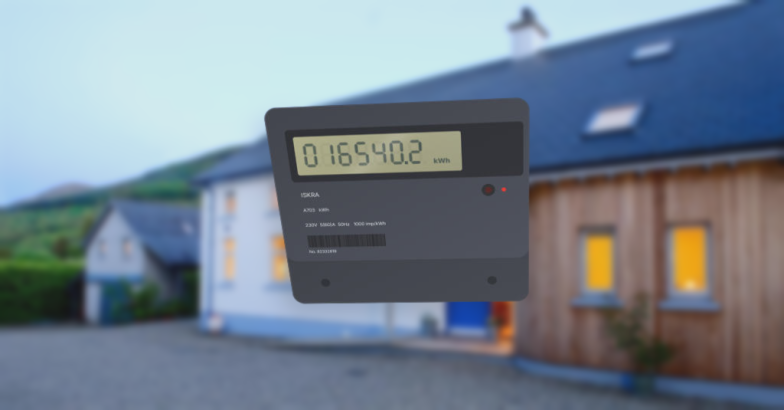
16540.2
